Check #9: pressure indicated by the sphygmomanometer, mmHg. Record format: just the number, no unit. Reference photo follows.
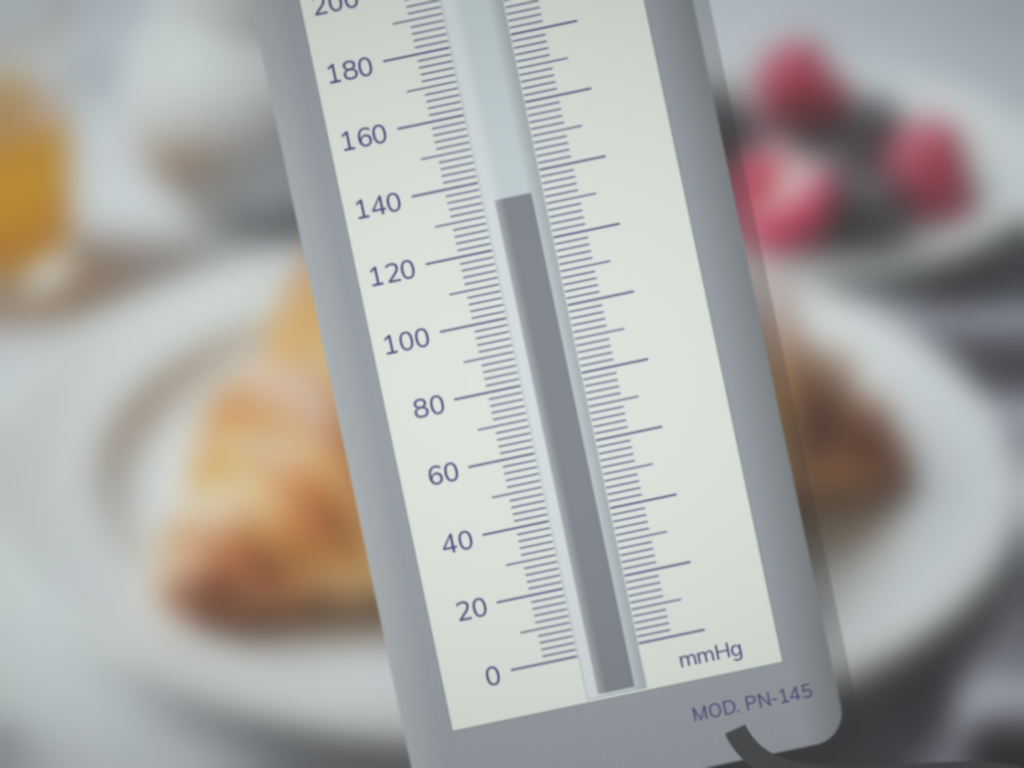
134
